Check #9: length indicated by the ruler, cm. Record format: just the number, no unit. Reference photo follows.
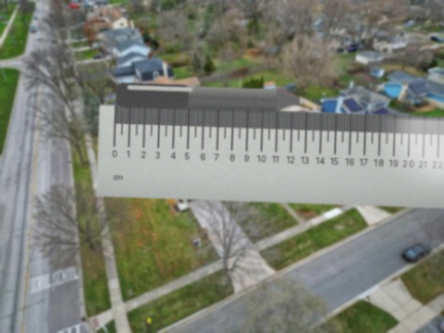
13
